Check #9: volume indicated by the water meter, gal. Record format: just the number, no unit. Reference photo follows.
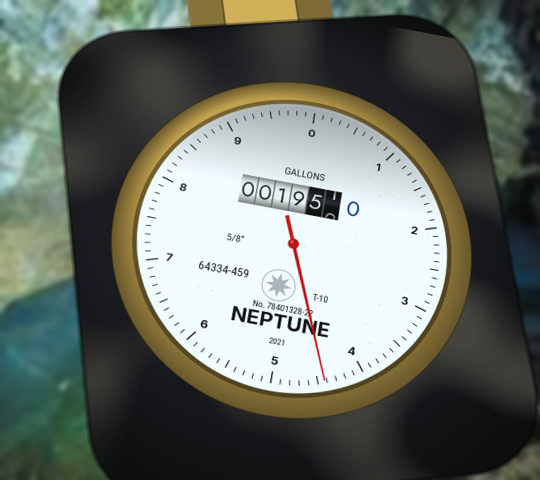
19514.4
